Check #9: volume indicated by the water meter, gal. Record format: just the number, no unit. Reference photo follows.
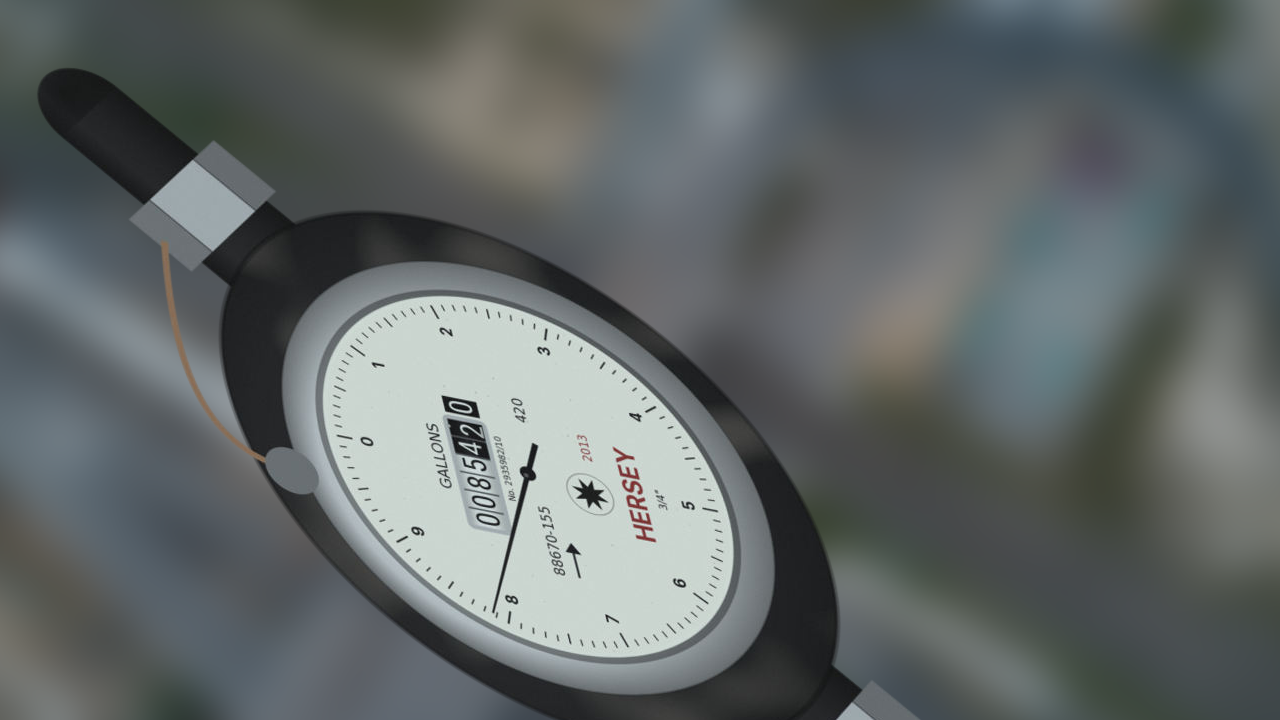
85418.1
